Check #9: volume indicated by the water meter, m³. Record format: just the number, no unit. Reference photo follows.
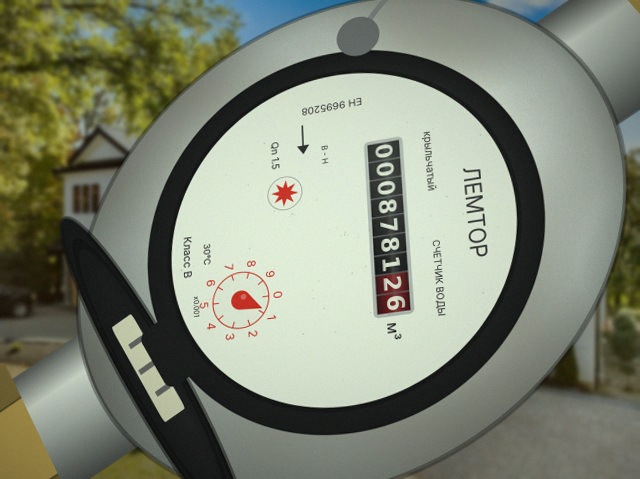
8781.260
